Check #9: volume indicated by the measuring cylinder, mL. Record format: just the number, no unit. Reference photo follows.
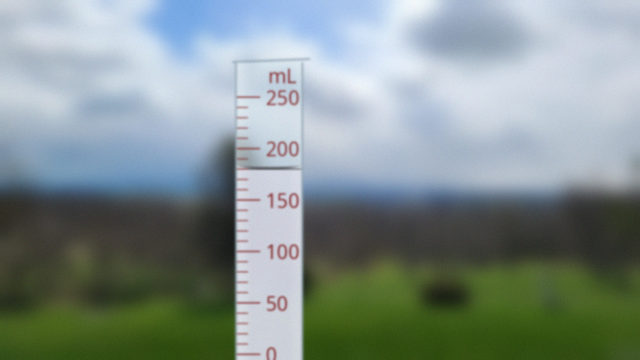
180
